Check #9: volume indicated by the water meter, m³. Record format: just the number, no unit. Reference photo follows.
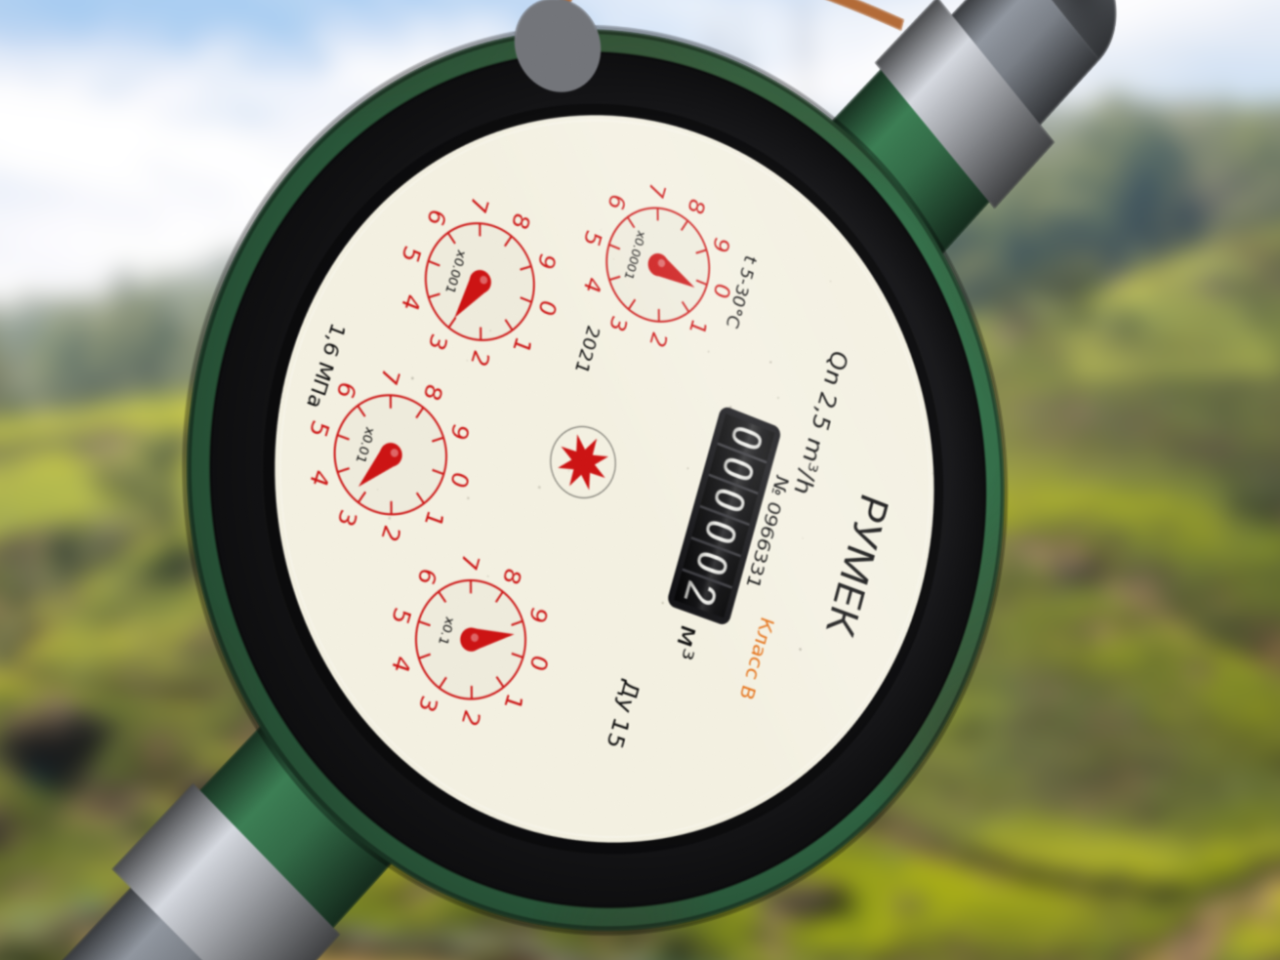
1.9330
